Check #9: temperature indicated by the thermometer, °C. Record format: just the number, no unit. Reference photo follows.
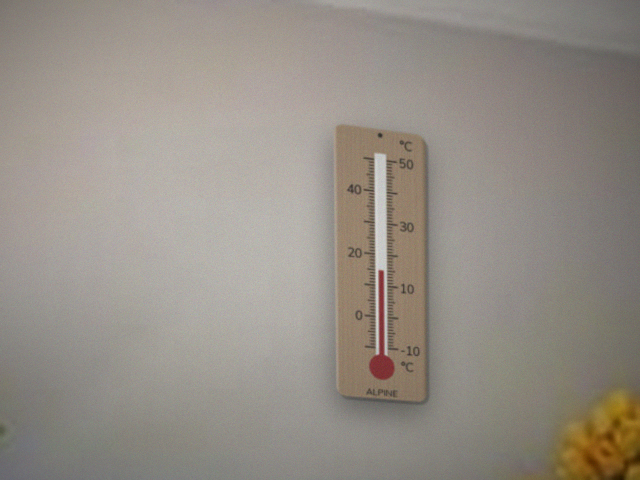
15
